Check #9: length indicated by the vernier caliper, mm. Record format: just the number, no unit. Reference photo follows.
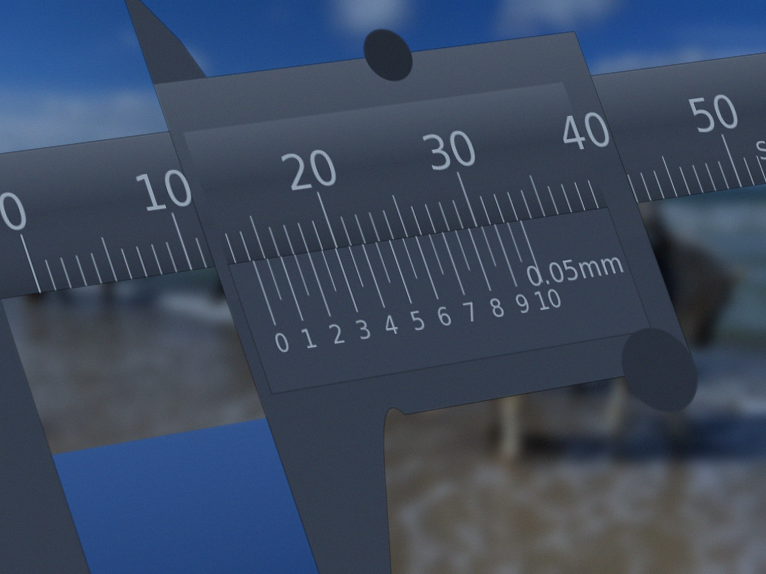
14.2
